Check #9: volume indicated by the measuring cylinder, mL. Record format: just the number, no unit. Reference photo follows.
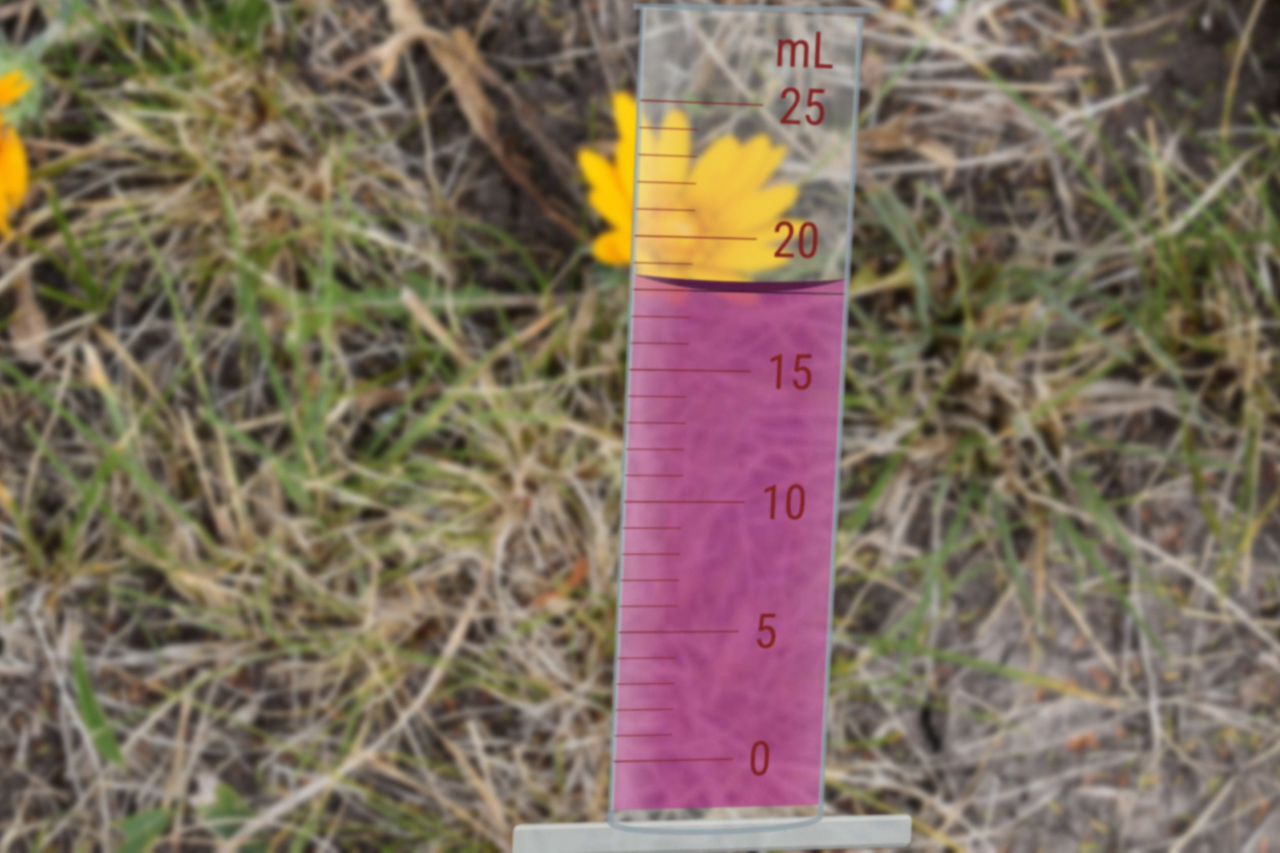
18
